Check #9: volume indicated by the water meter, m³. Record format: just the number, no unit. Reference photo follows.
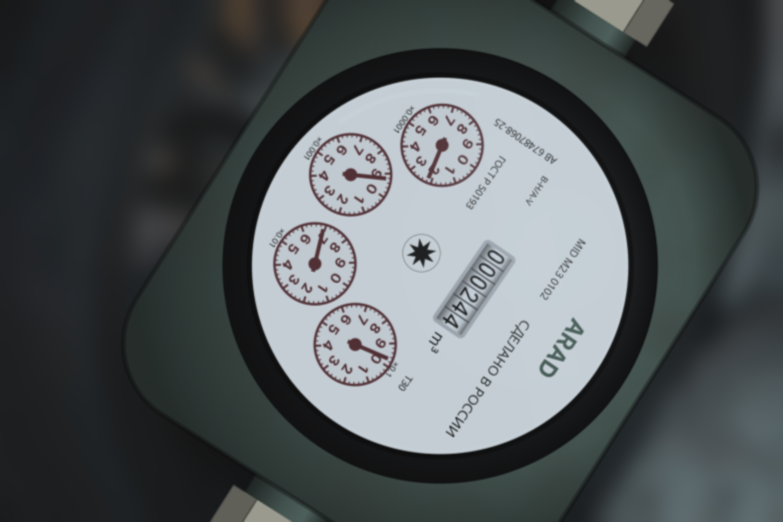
243.9692
